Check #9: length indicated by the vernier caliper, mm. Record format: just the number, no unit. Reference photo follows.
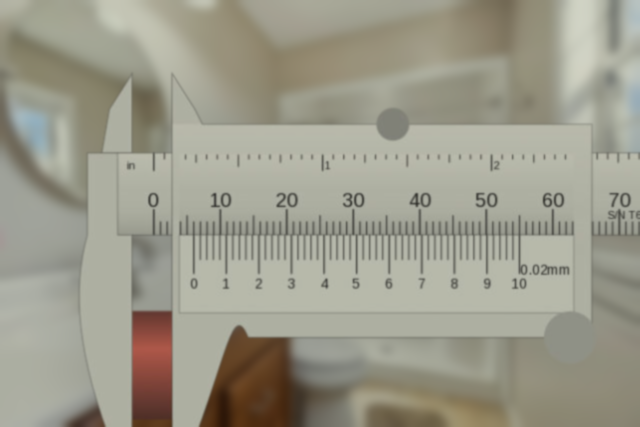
6.0
